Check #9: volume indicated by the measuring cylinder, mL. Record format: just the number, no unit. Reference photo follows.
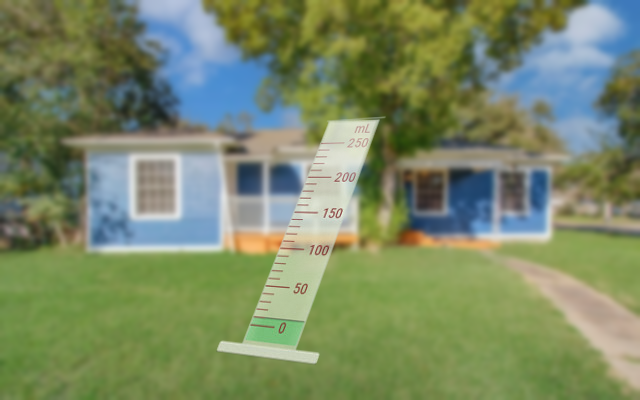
10
